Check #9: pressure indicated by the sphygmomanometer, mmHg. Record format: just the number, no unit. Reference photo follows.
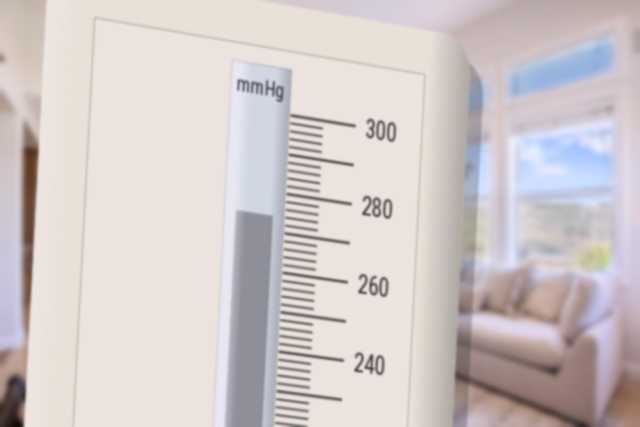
274
